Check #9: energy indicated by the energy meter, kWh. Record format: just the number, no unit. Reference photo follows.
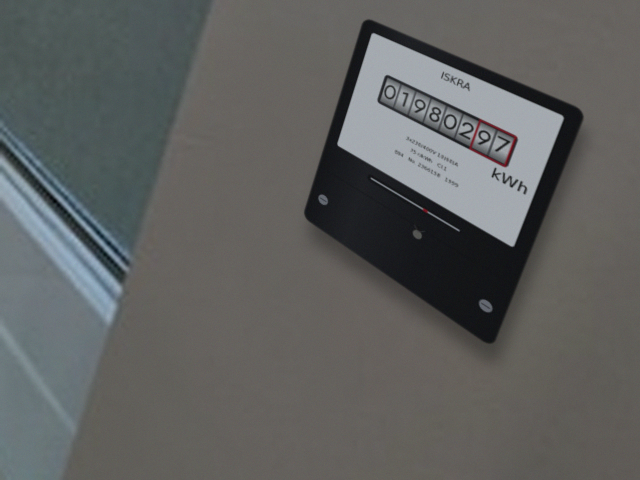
19802.97
